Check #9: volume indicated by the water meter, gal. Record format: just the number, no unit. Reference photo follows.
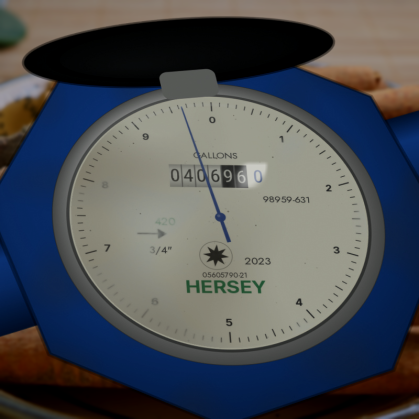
406959.6
